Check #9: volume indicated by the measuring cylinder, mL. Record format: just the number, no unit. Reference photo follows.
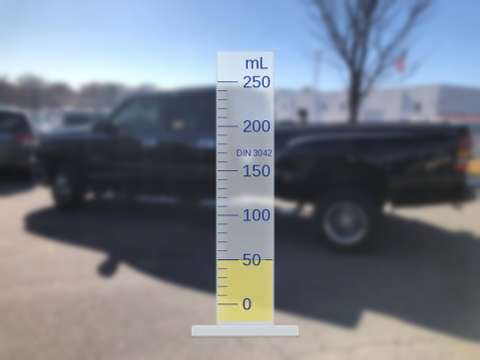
50
